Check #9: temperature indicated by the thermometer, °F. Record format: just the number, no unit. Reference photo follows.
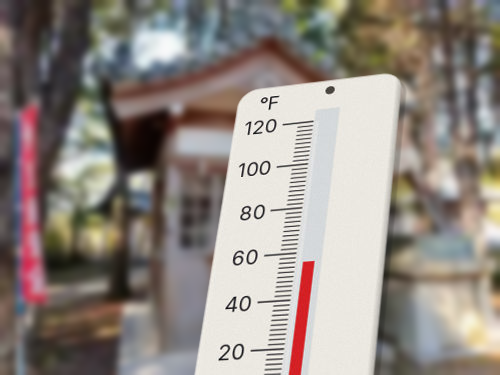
56
